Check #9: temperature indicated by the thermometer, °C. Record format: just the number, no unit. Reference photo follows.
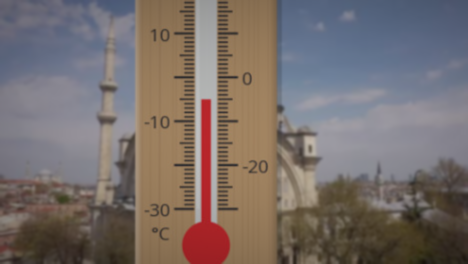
-5
